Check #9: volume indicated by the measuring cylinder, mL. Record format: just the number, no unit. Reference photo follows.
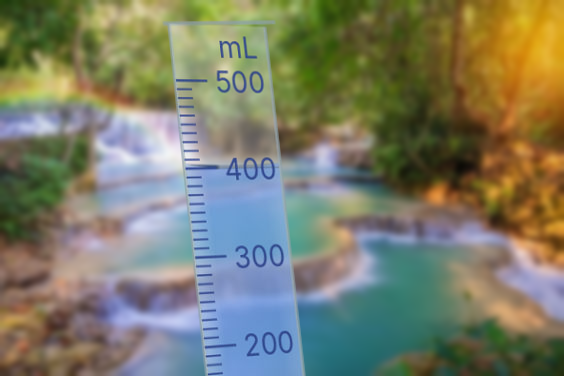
400
